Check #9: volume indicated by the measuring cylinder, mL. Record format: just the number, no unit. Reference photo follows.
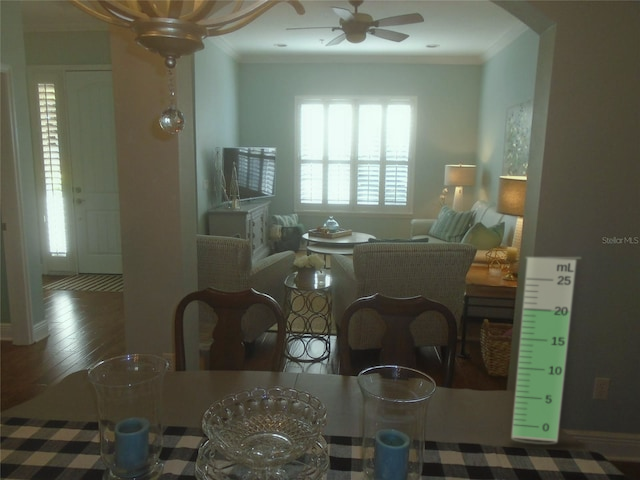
20
